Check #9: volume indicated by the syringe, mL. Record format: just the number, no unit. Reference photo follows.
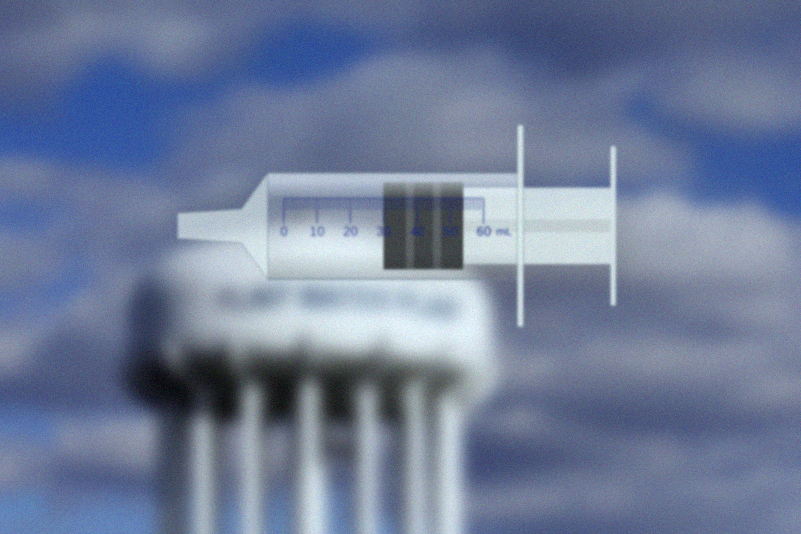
30
